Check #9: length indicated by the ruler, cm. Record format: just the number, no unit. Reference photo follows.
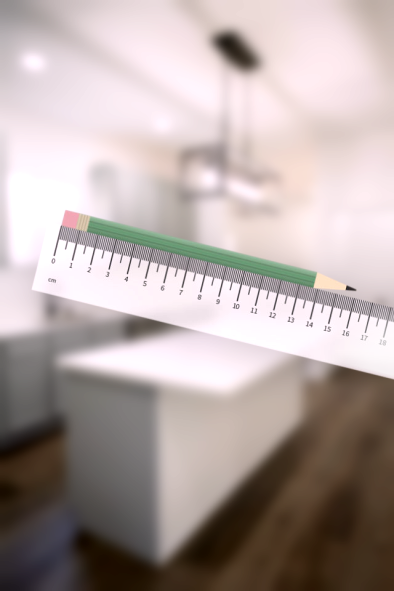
16
